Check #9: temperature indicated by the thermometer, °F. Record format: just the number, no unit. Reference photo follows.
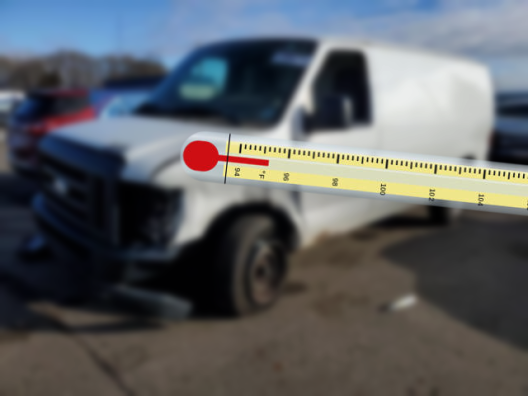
95.2
